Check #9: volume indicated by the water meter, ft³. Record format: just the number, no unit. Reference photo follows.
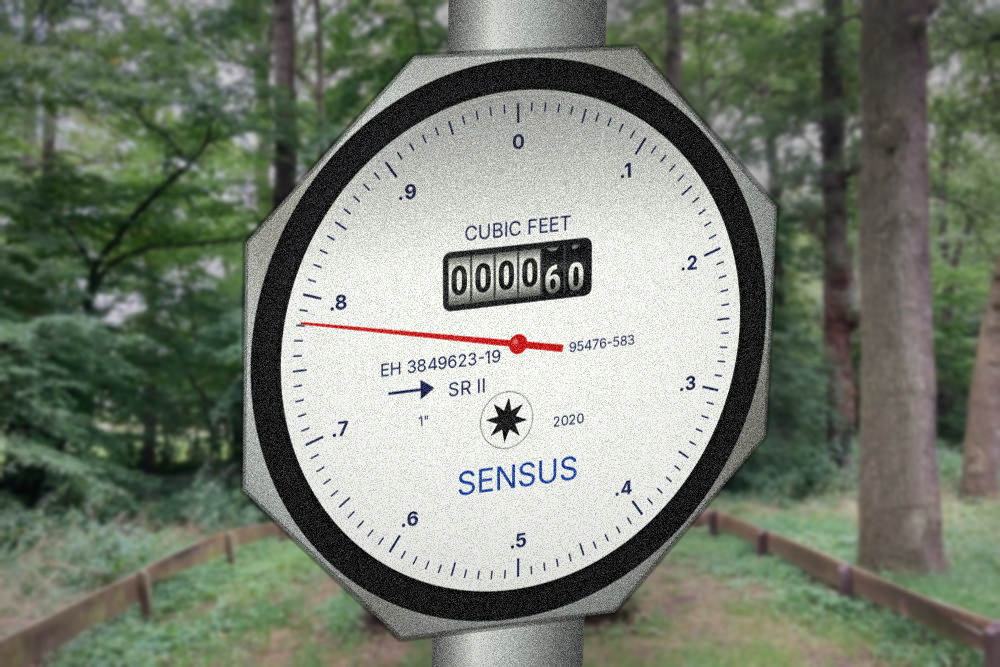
59.78
